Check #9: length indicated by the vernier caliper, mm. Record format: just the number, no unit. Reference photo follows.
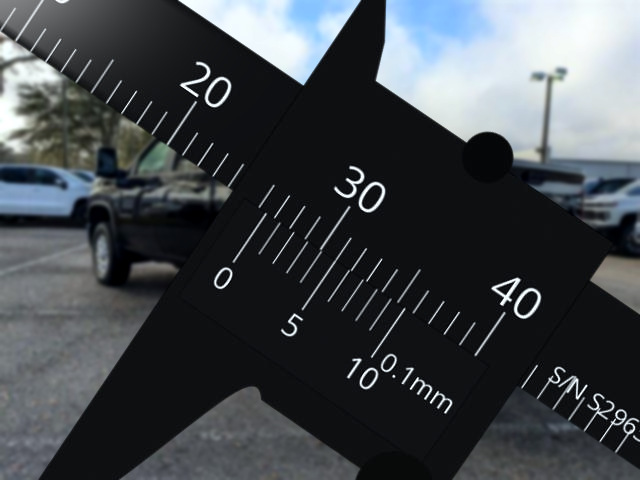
26.5
